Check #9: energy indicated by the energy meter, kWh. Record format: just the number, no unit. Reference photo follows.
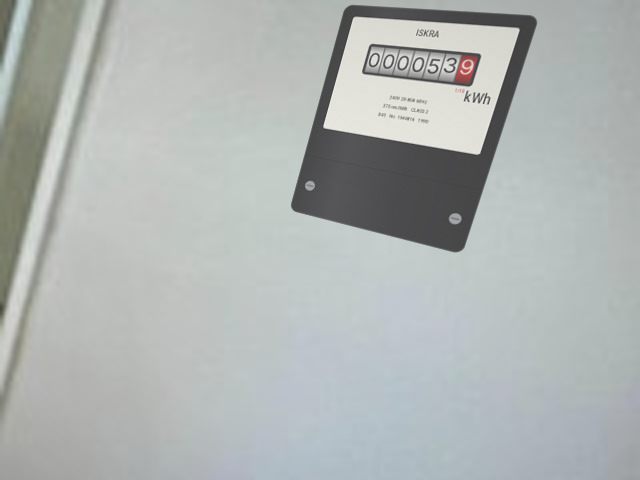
53.9
